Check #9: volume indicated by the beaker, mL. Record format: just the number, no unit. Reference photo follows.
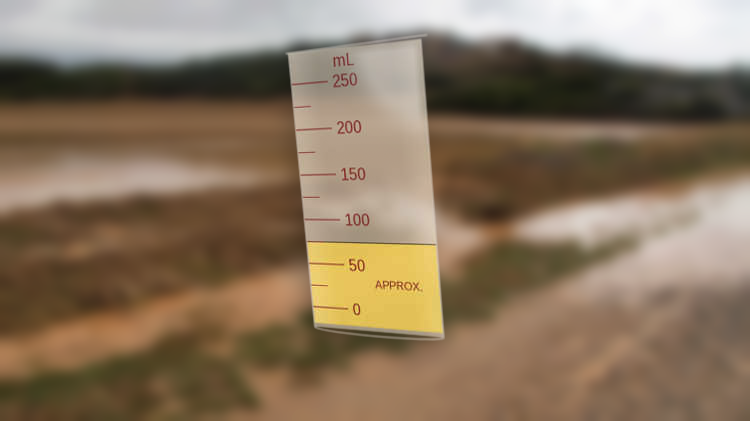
75
